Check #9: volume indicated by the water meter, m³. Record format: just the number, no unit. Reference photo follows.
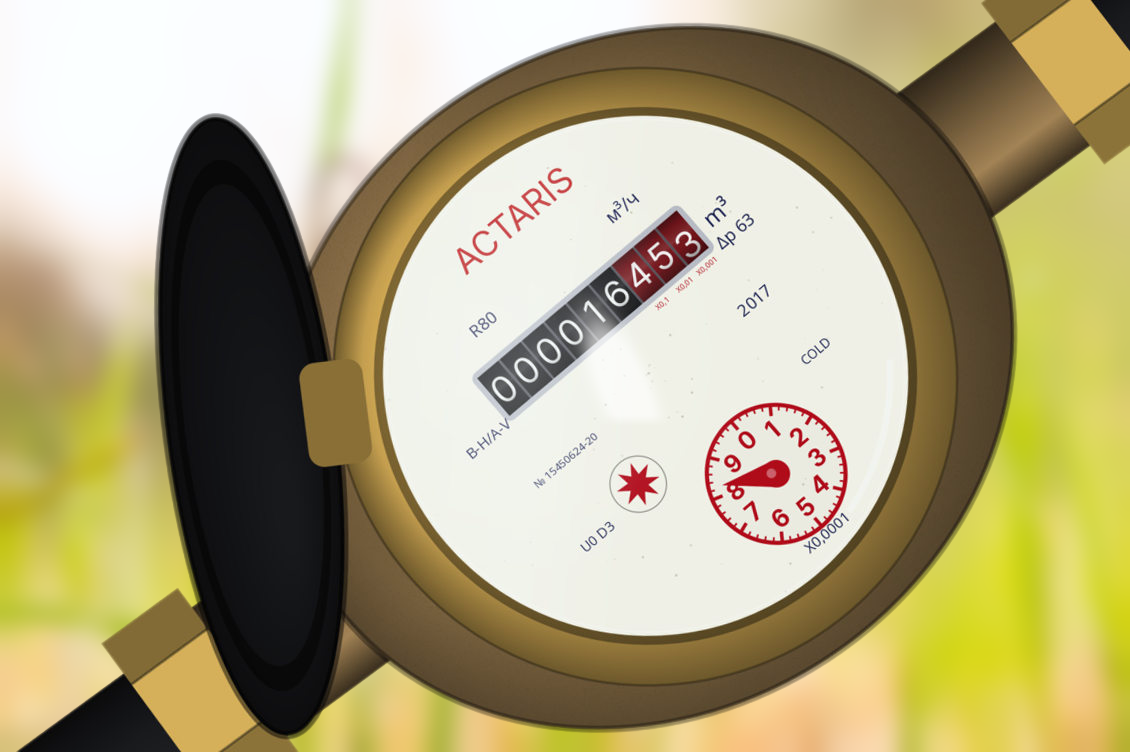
16.4528
